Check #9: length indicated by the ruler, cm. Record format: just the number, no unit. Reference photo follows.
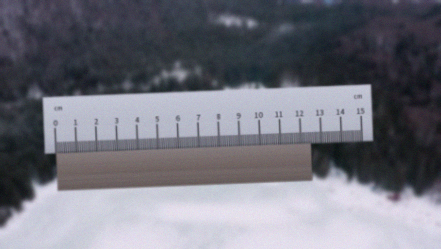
12.5
